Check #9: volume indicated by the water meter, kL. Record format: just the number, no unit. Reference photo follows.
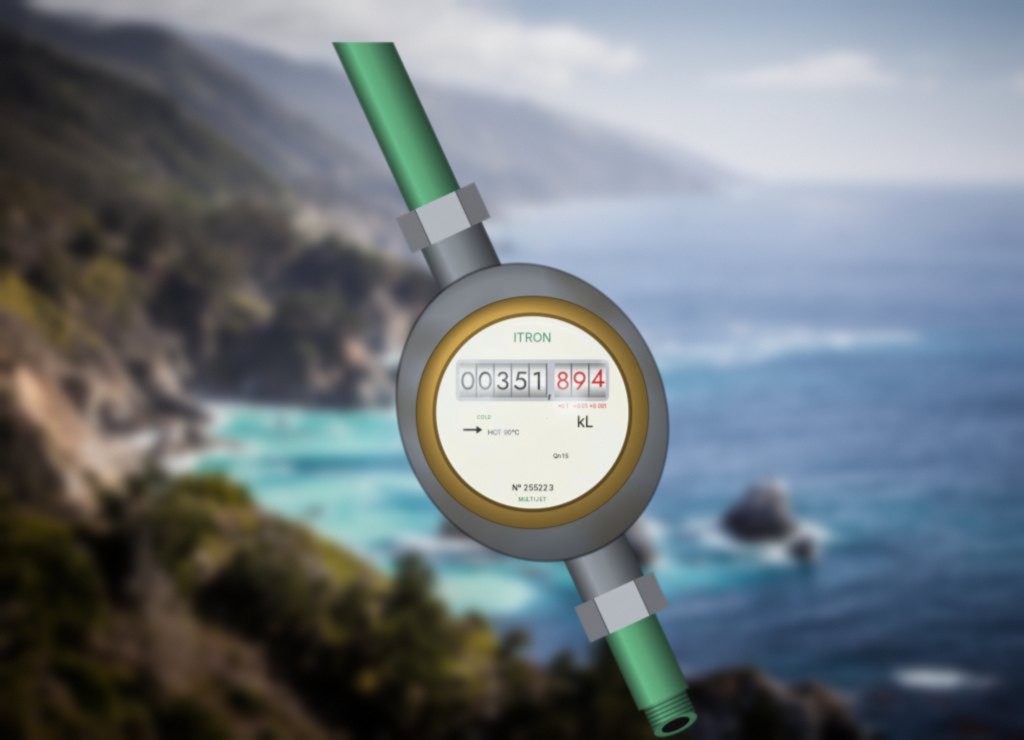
351.894
